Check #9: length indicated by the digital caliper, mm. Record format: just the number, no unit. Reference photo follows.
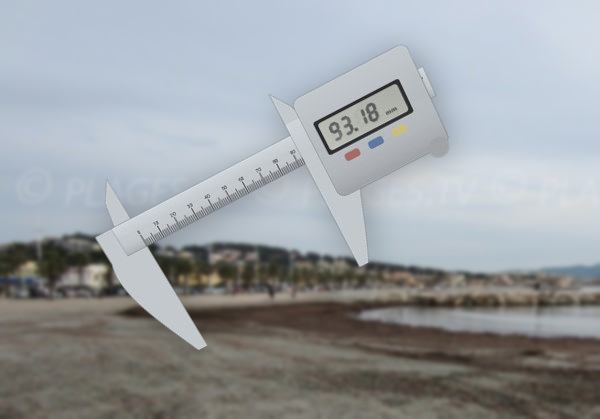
93.18
